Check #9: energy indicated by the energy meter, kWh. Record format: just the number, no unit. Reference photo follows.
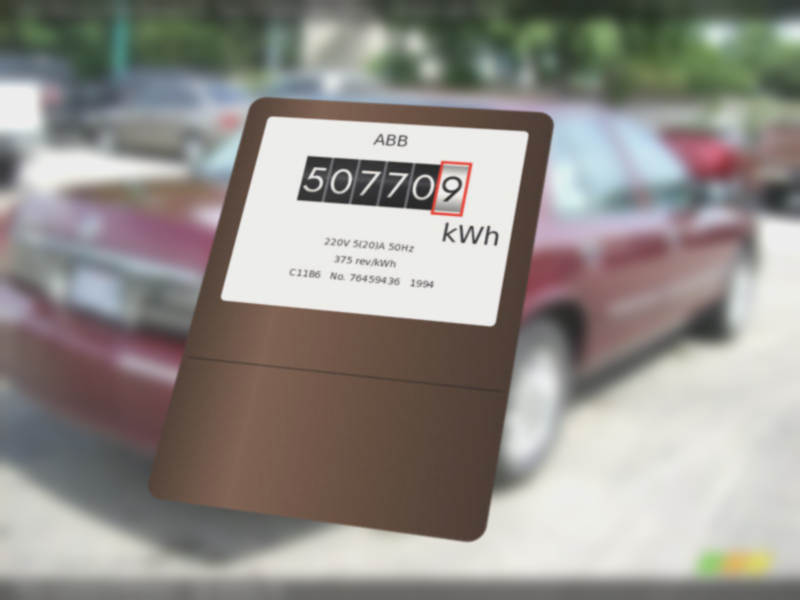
50770.9
